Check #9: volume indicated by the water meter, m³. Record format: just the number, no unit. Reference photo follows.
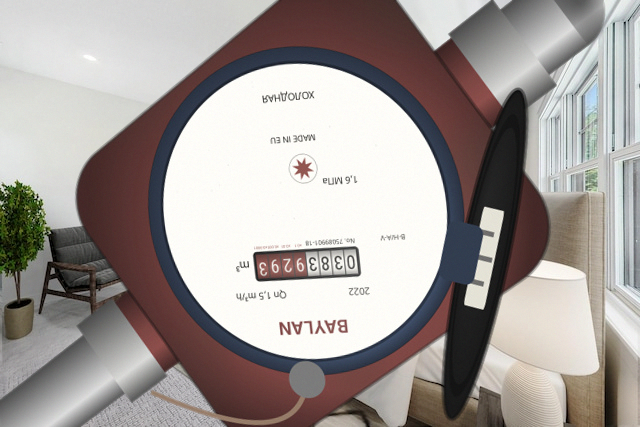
383.9293
